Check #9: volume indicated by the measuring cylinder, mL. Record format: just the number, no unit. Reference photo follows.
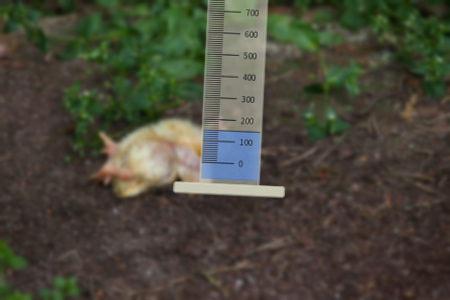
150
